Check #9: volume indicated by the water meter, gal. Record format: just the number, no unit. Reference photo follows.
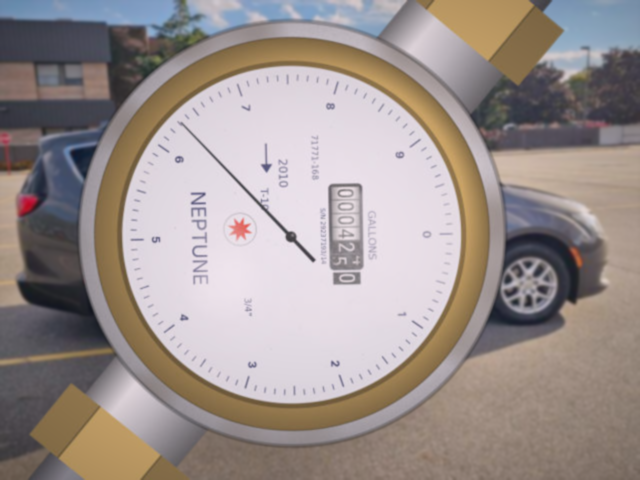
4246.3
